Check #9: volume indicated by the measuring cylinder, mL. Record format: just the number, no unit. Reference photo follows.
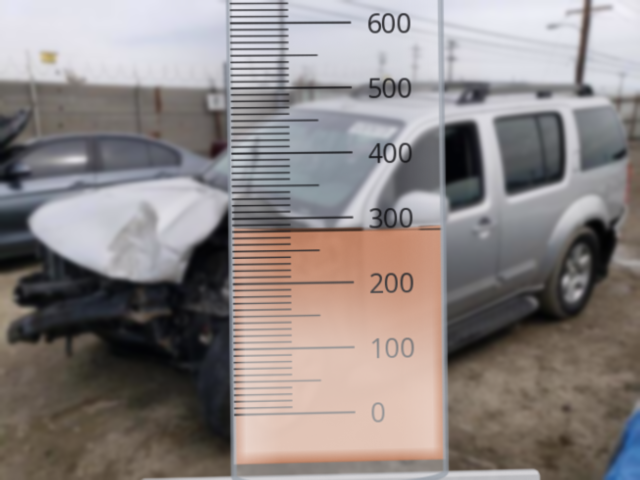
280
